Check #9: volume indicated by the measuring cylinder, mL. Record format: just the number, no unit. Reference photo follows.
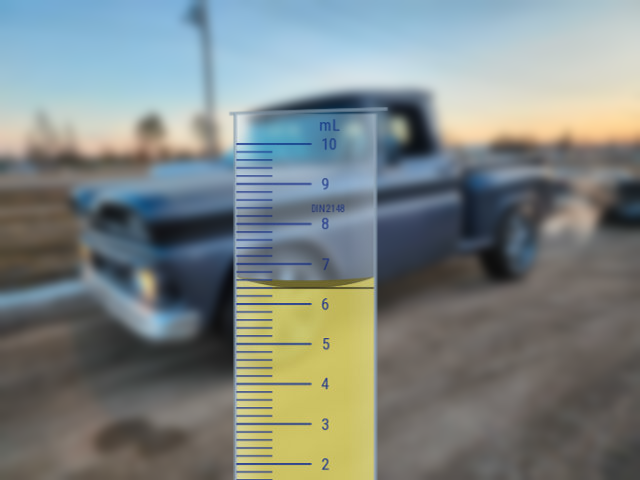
6.4
